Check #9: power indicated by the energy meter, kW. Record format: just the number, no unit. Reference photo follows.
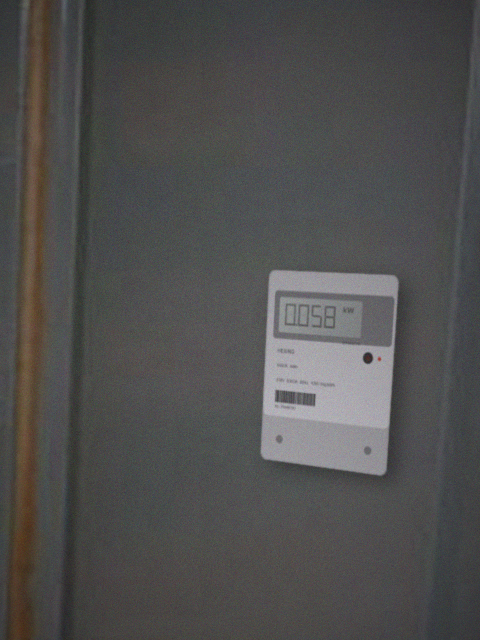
0.058
